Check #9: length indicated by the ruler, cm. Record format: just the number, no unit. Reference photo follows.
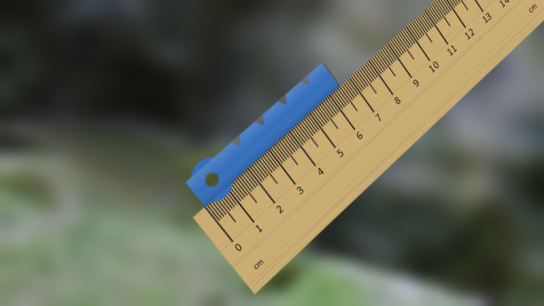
6.5
